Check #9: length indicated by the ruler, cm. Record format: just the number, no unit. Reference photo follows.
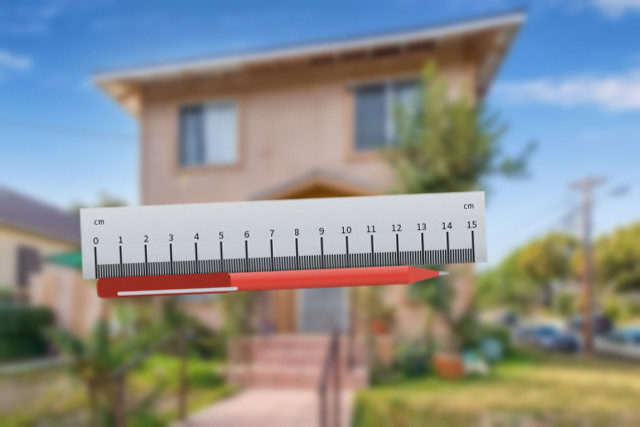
14
